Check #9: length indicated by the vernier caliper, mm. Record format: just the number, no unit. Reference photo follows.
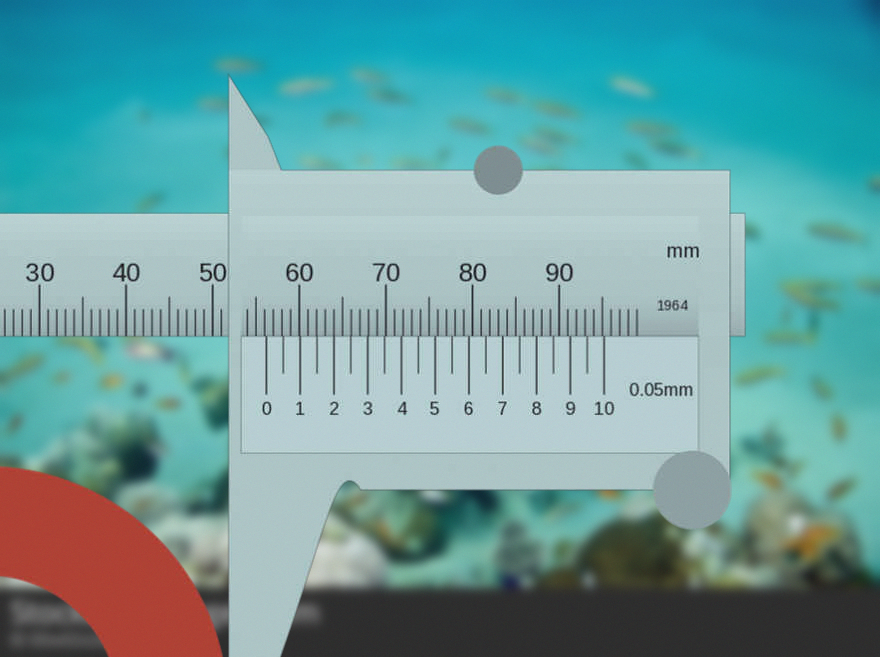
56.2
